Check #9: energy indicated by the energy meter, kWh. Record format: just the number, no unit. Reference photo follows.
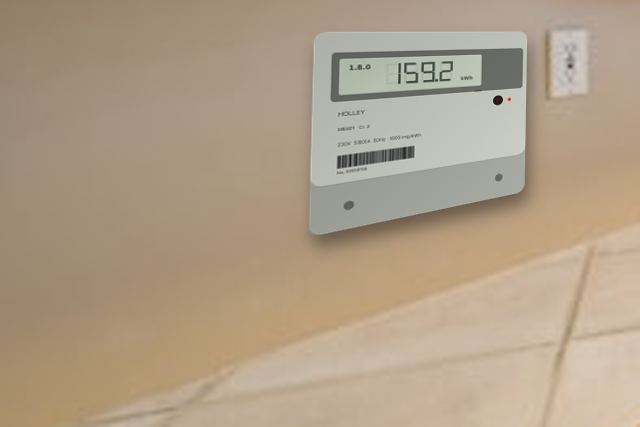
159.2
